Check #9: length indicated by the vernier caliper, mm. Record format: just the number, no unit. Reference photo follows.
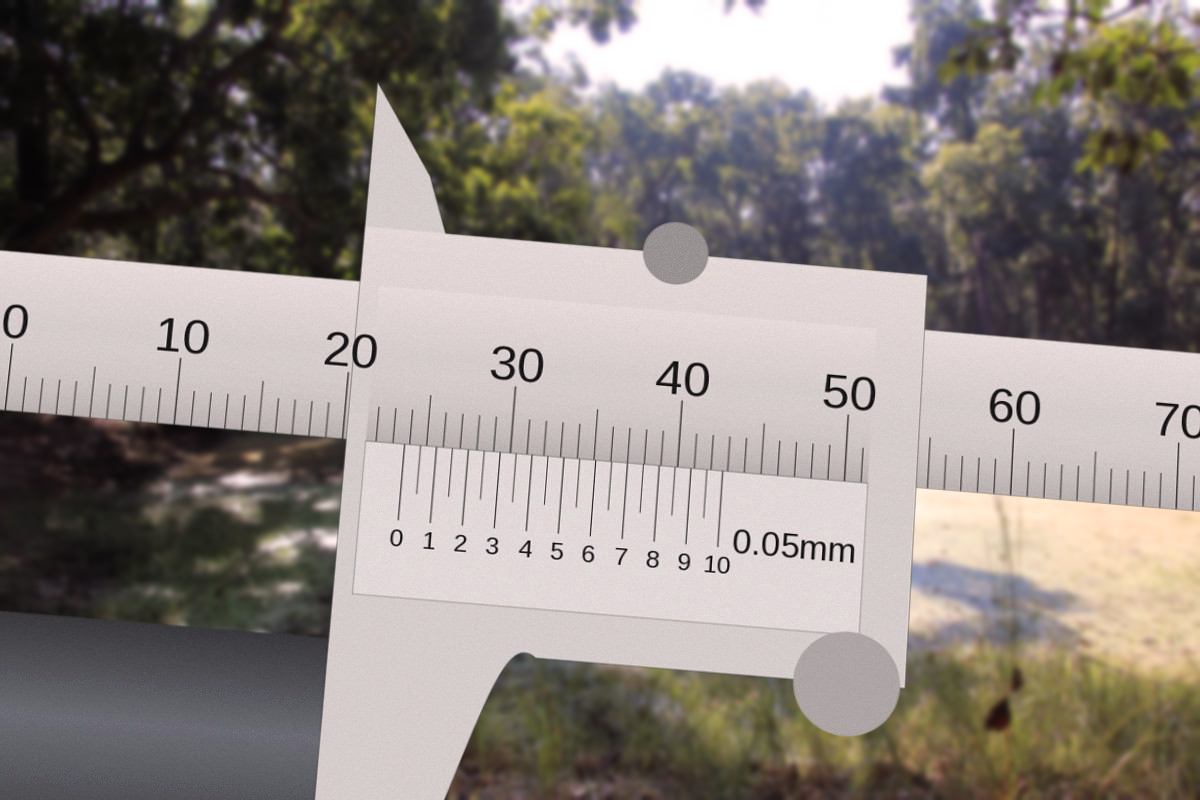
23.7
